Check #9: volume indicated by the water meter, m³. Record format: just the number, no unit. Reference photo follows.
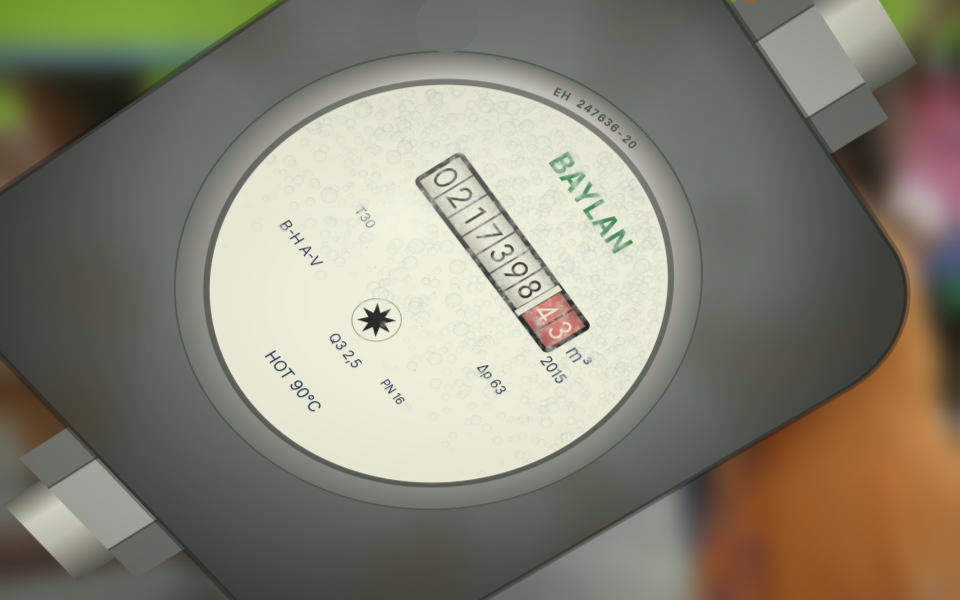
217398.43
